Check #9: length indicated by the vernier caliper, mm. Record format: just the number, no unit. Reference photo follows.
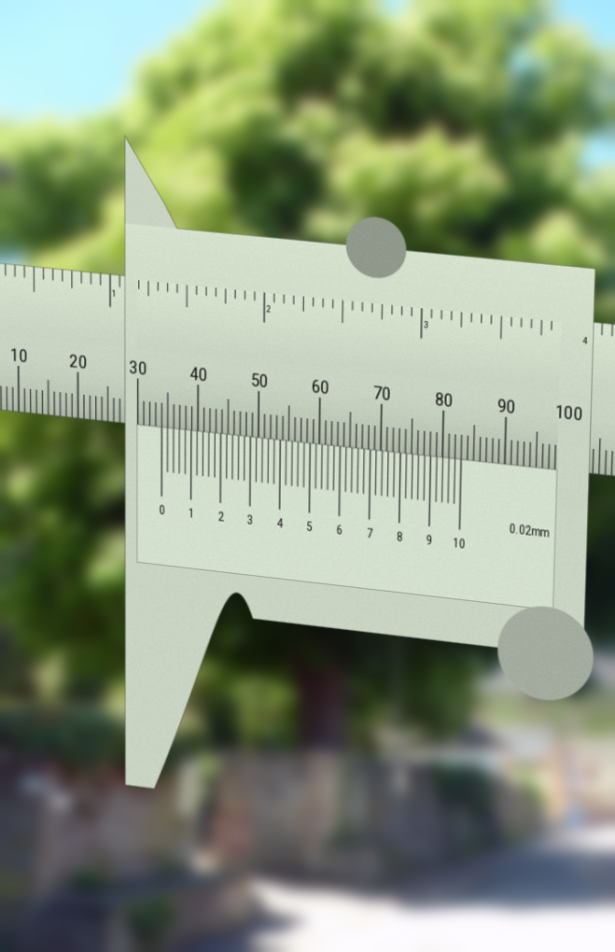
34.0
